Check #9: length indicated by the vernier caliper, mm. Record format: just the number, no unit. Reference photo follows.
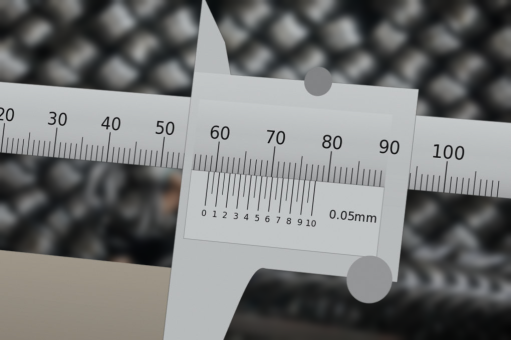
58.8
